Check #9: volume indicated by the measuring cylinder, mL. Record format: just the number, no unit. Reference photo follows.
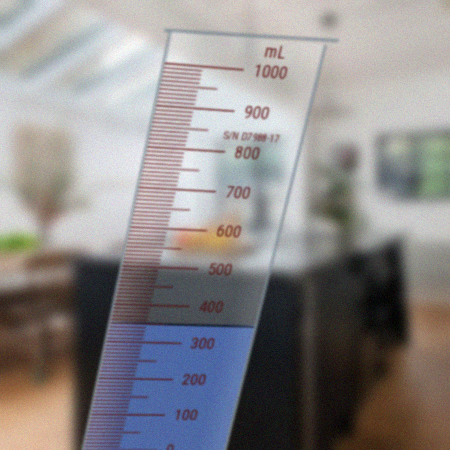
350
